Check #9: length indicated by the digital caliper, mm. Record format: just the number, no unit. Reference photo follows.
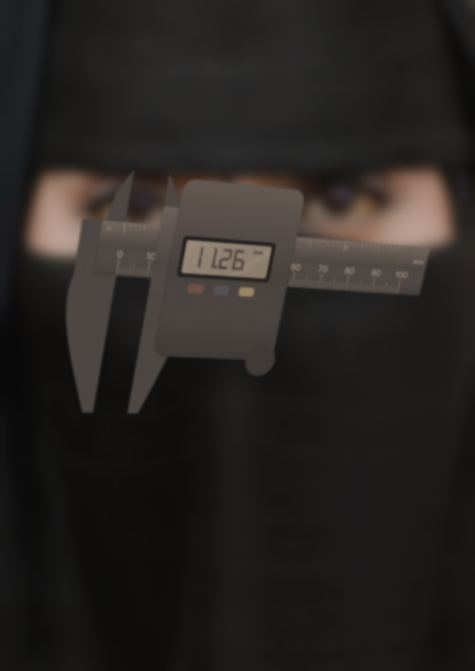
11.26
